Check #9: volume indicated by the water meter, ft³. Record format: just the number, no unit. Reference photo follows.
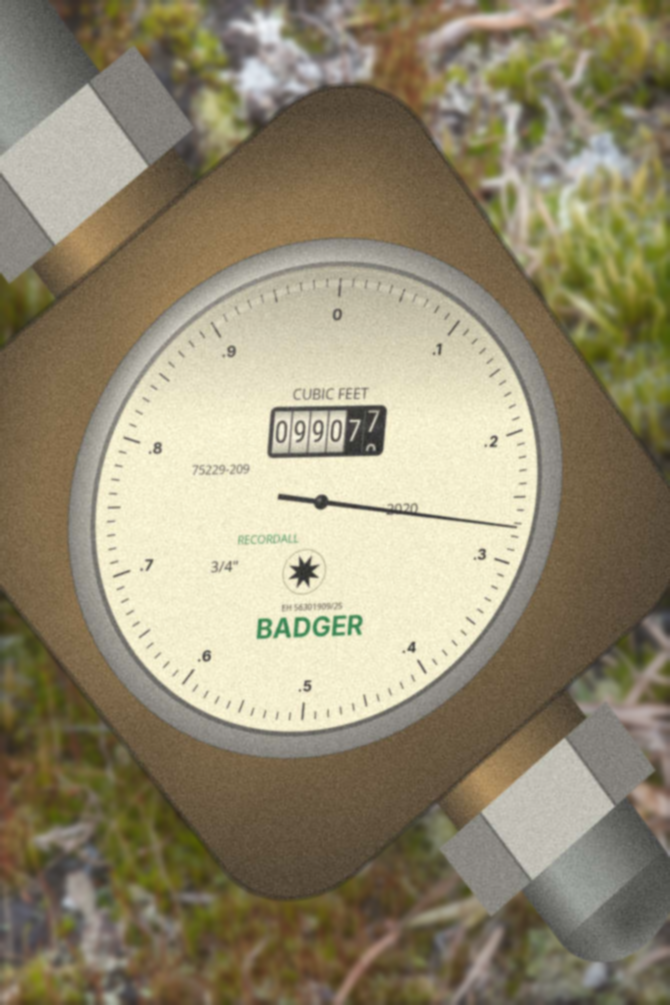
99077.27
